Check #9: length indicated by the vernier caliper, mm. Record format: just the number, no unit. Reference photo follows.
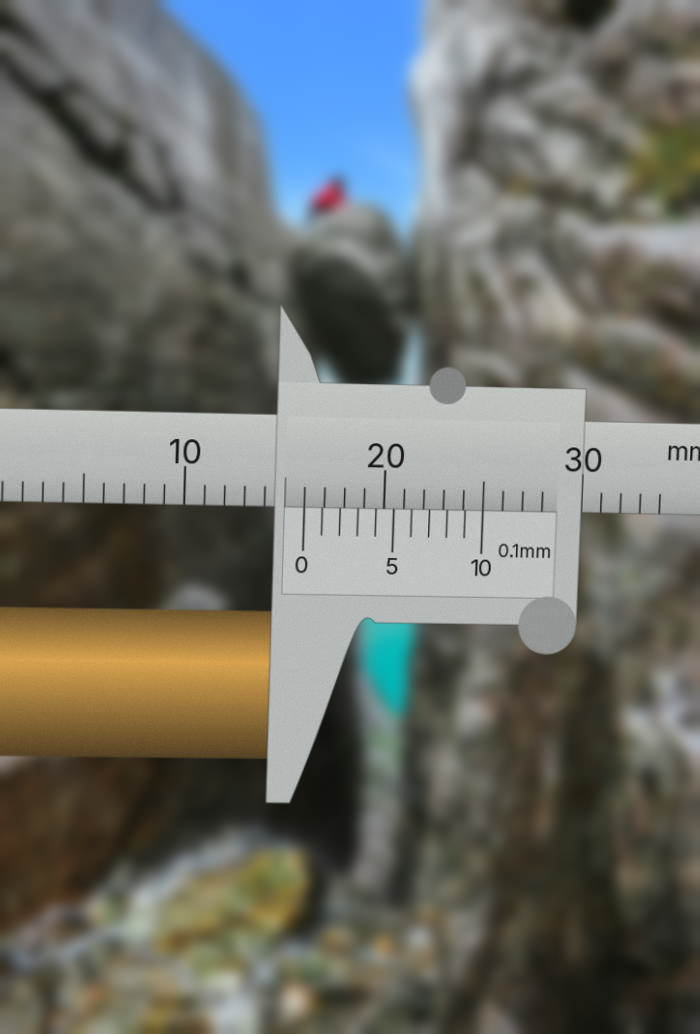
16.0
